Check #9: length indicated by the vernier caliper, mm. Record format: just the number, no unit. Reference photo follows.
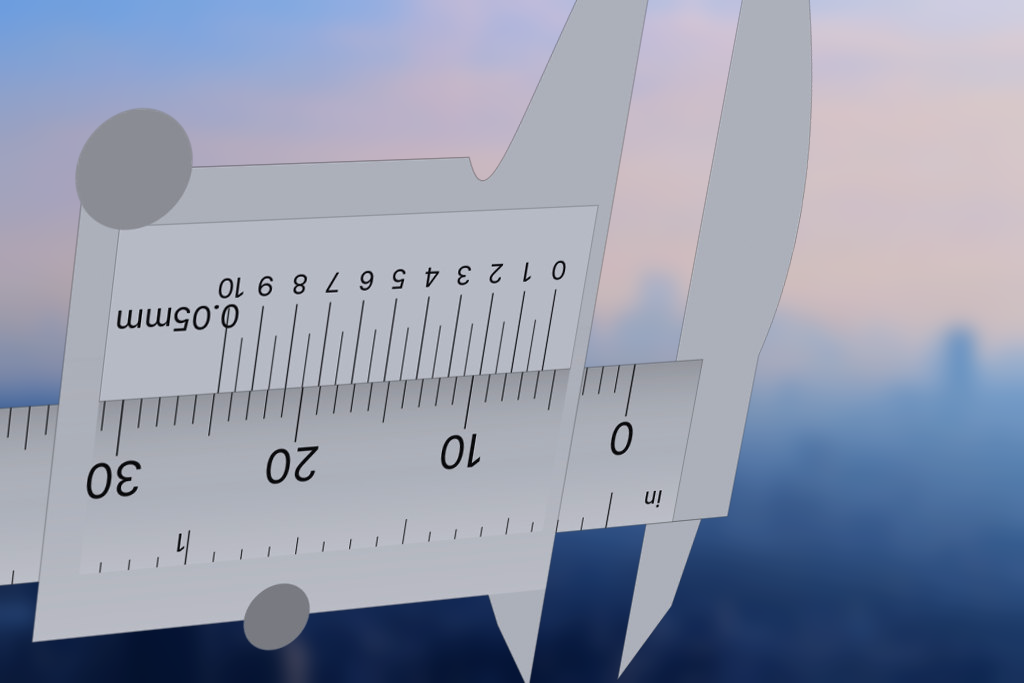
5.8
